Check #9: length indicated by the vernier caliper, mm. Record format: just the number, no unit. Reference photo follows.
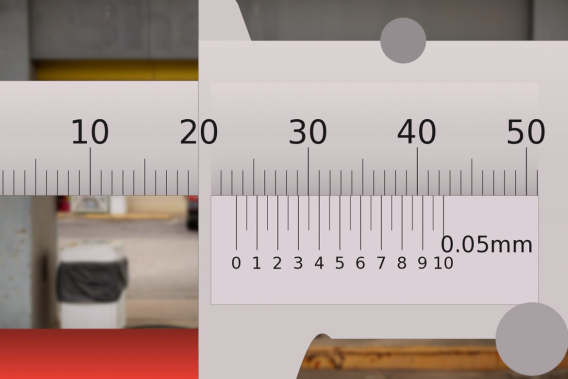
23.4
